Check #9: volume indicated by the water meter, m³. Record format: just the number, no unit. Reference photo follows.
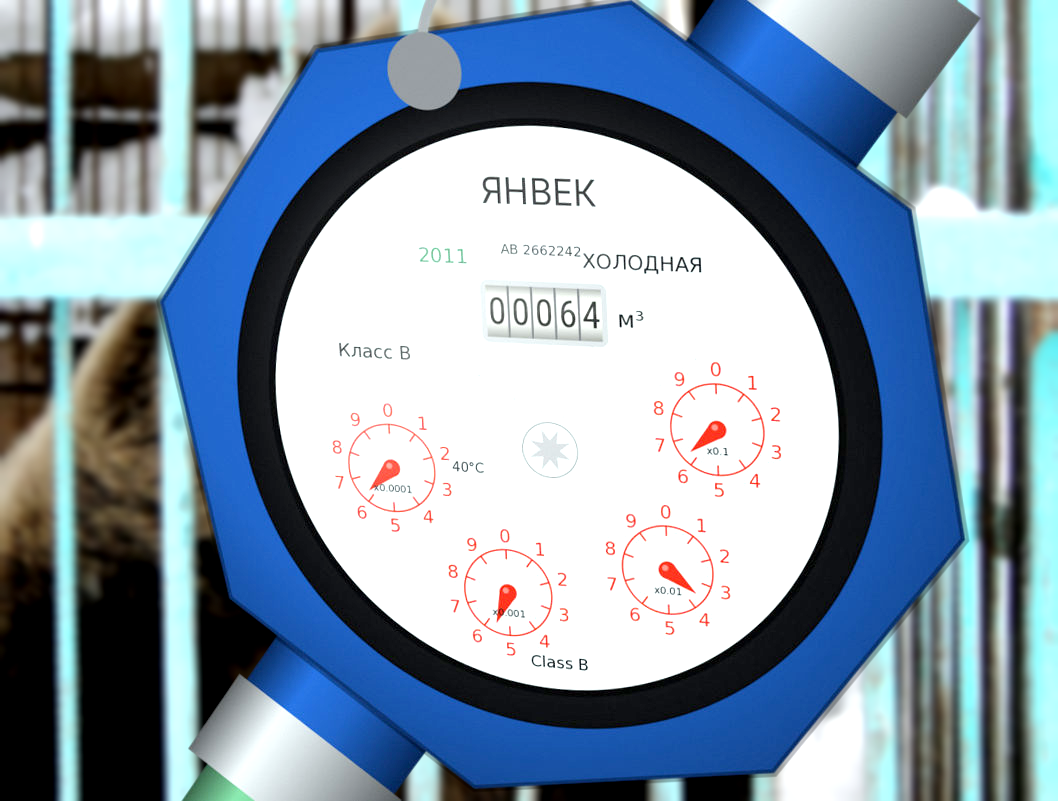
64.6356
